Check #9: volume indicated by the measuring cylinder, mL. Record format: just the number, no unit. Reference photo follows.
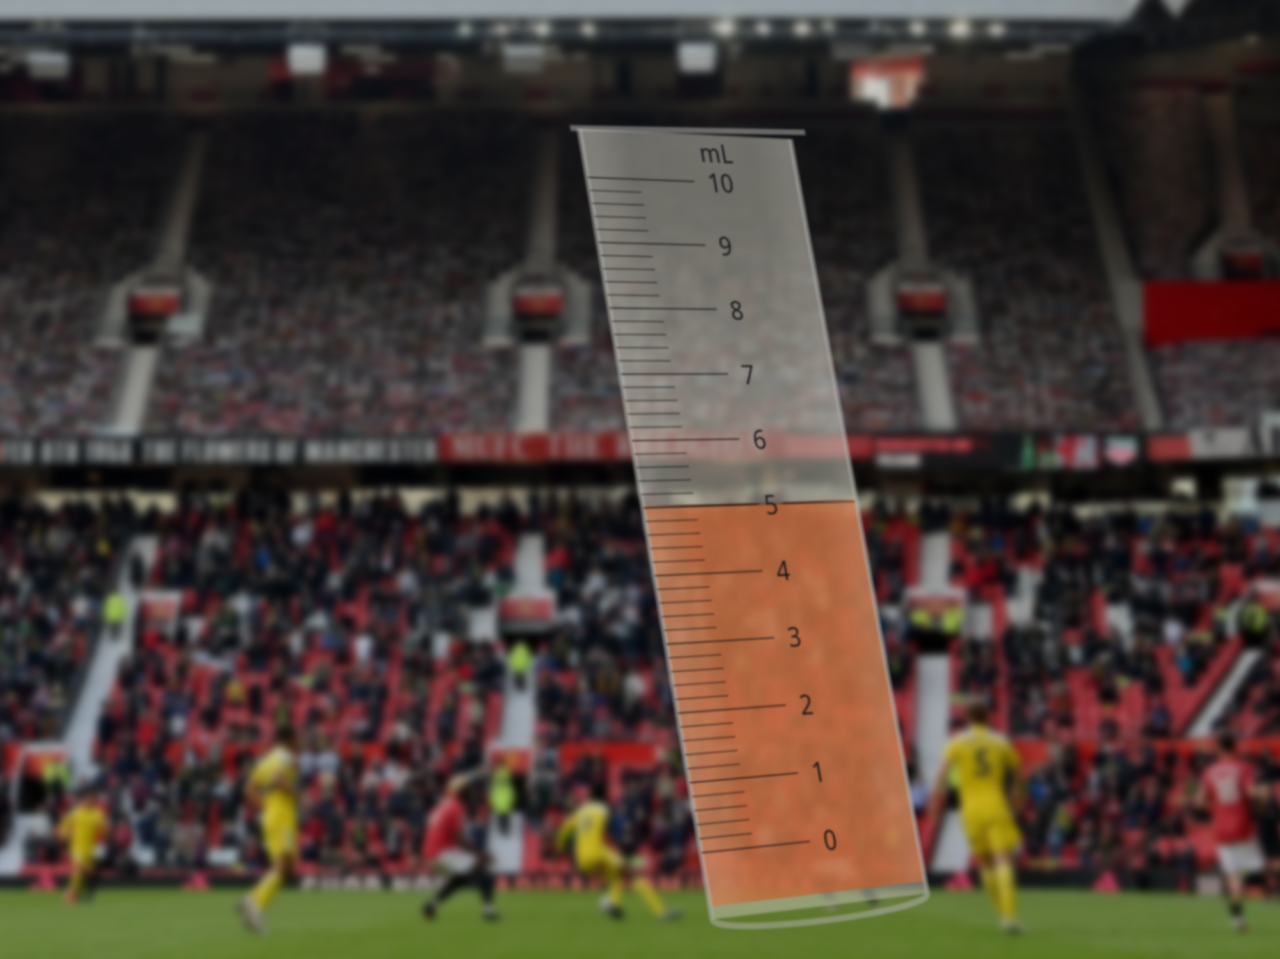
5
